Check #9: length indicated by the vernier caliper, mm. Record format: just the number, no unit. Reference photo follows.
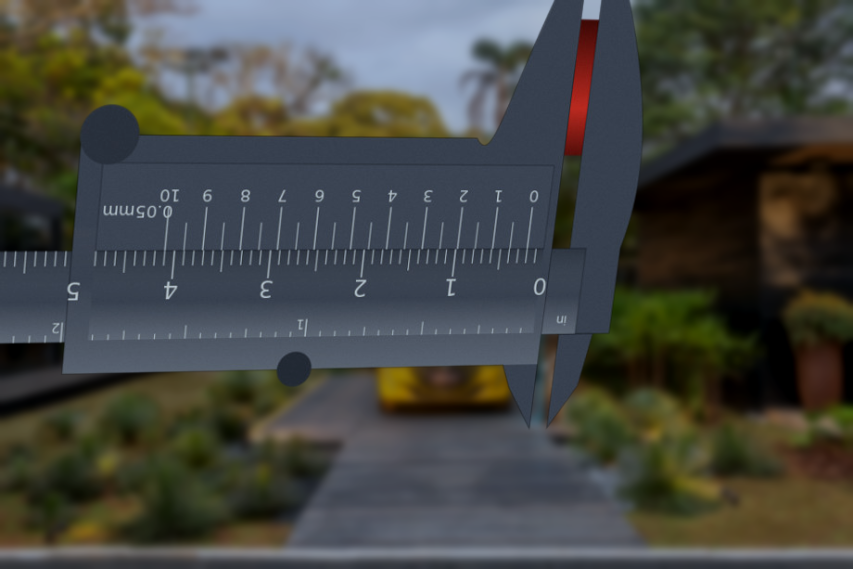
2.0
